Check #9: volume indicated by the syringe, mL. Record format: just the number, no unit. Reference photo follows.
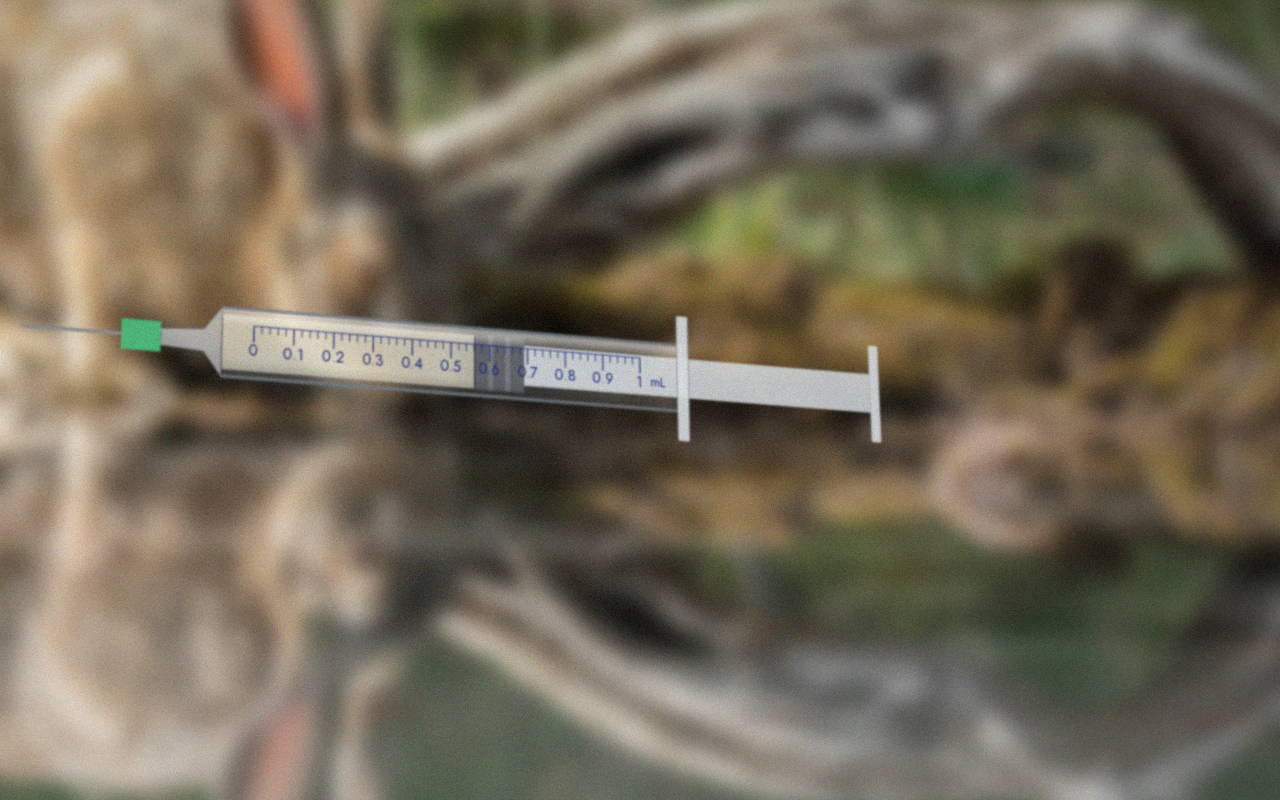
0.56
